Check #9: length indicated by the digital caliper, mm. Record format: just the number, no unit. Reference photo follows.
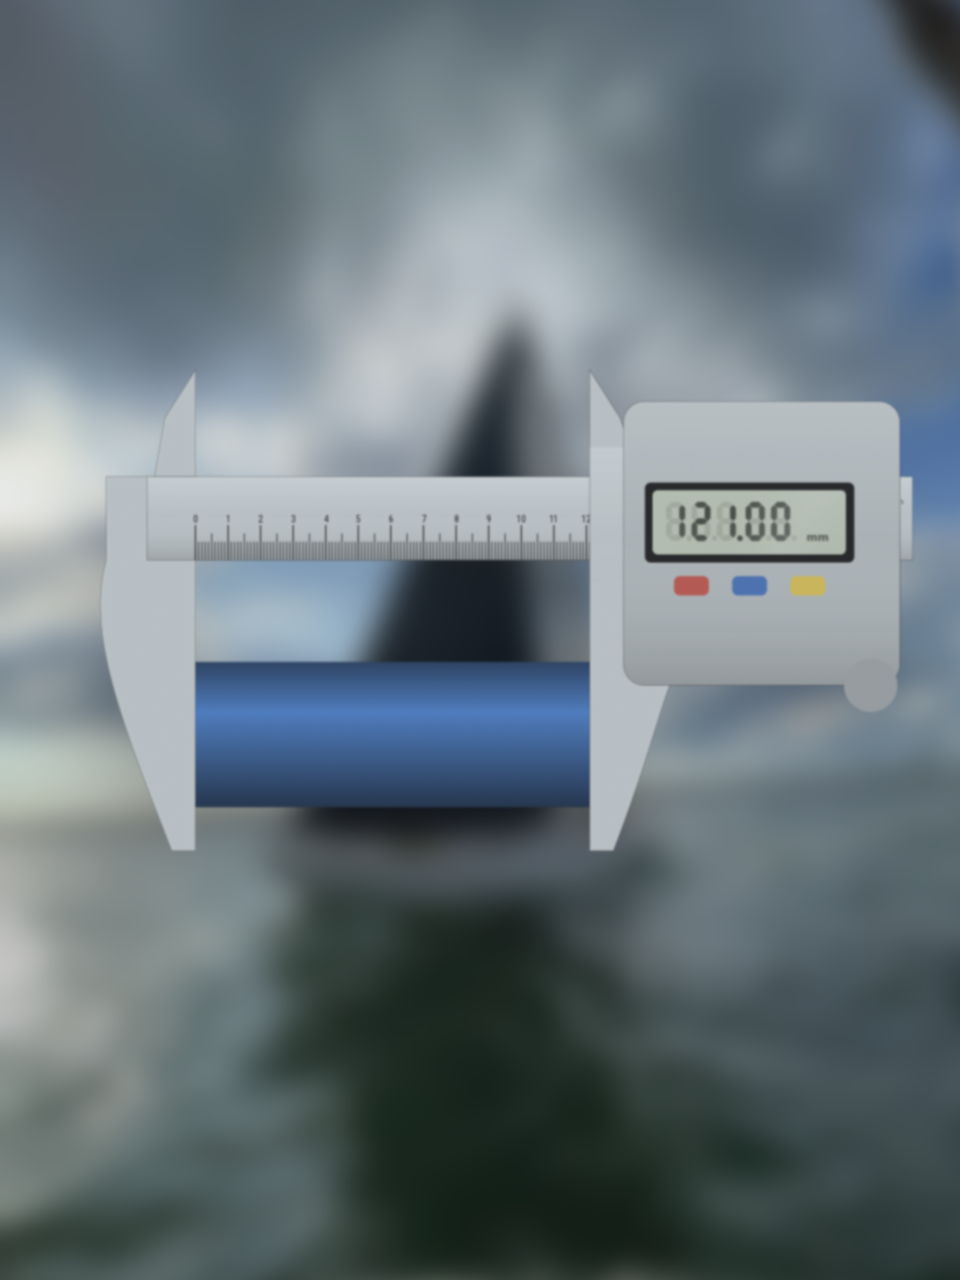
121.00
